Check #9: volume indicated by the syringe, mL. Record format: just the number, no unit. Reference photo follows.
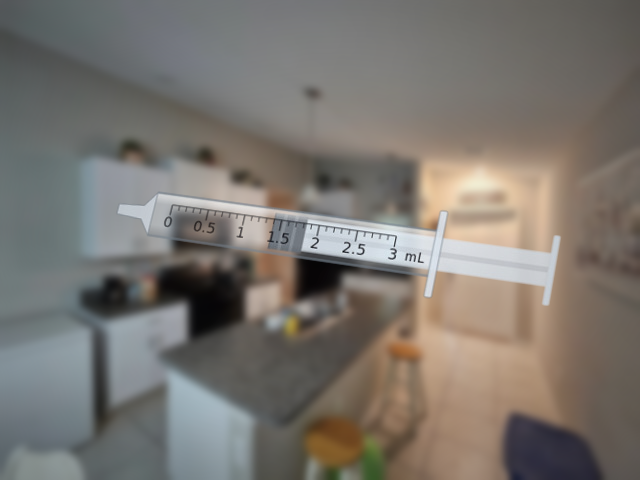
1.4
